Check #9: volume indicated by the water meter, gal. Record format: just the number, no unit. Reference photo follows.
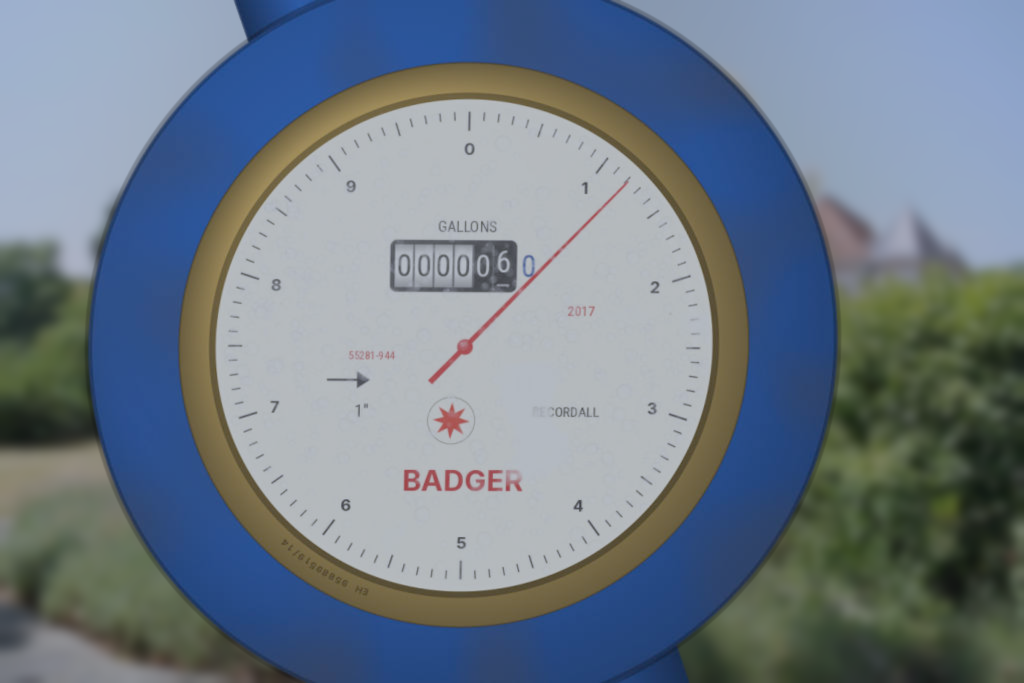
61.2
